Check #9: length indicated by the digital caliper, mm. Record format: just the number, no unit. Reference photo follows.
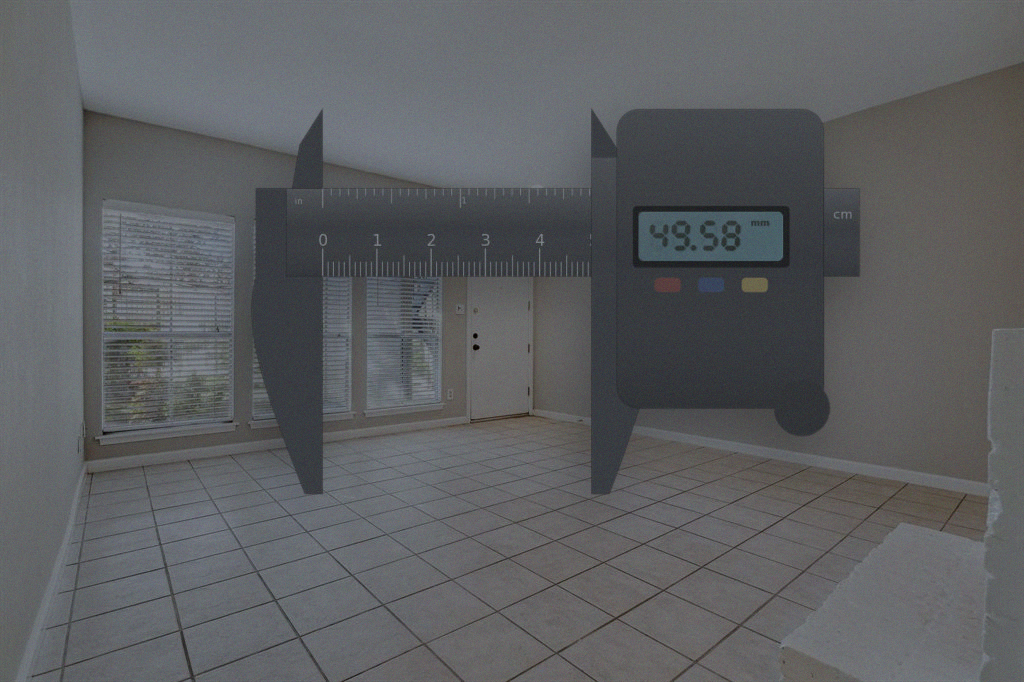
49.58
